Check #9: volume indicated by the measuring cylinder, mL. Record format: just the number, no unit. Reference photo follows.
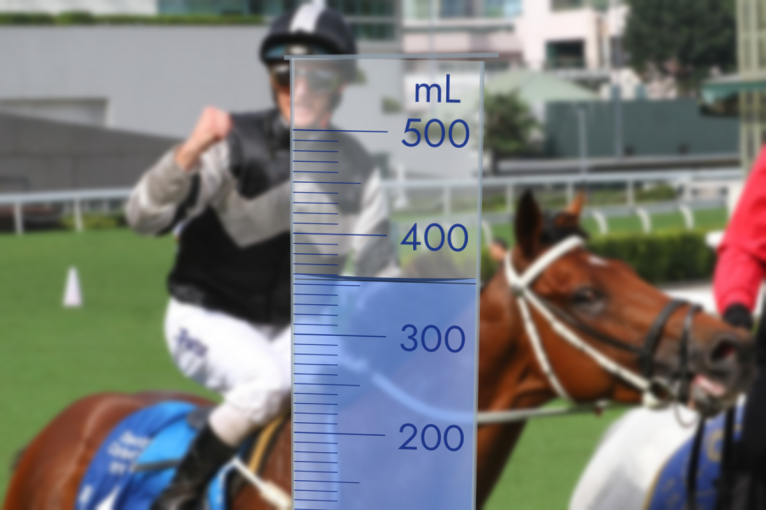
355
